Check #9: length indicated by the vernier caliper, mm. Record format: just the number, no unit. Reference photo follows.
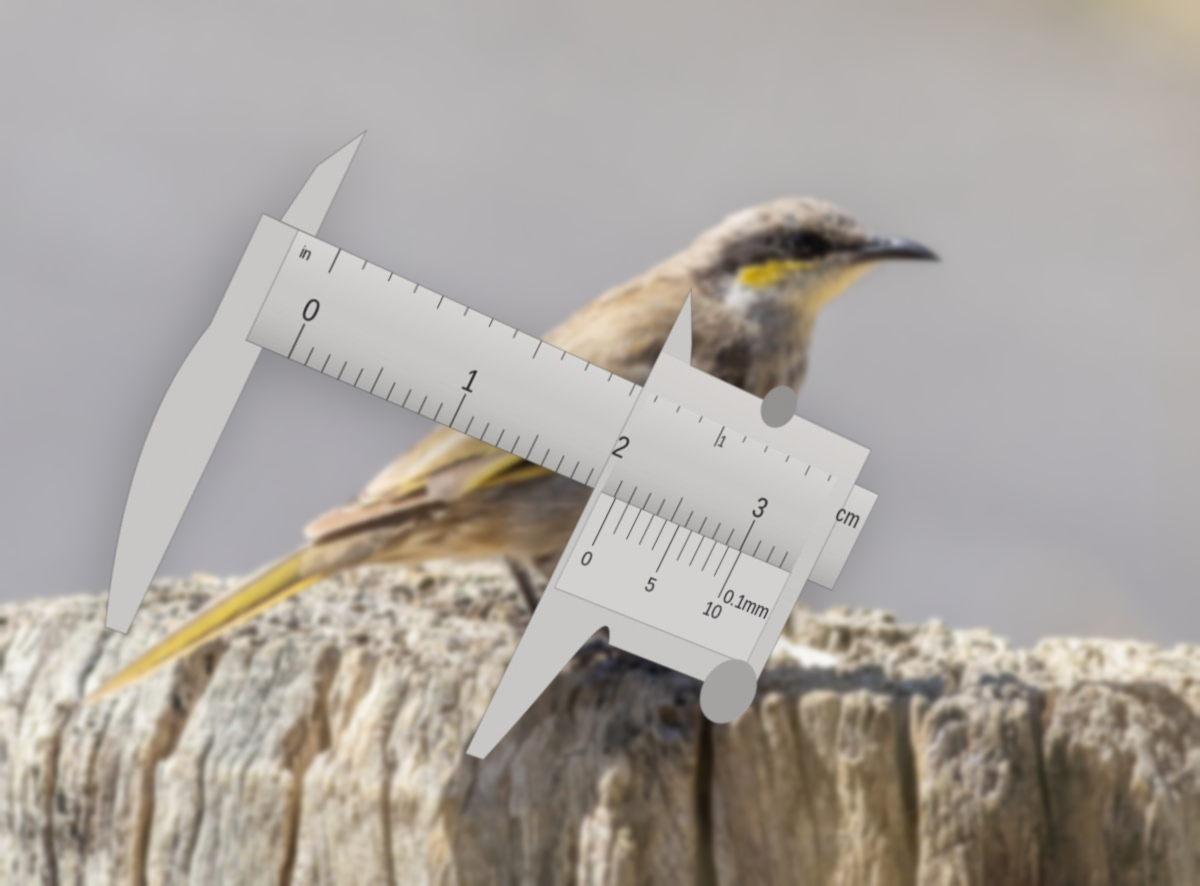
21.1
